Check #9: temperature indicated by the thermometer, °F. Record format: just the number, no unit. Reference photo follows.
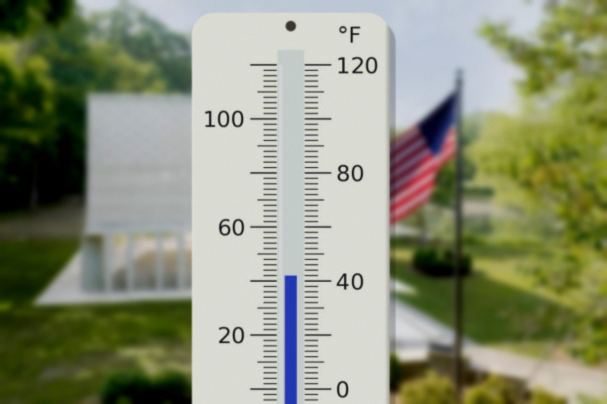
42
